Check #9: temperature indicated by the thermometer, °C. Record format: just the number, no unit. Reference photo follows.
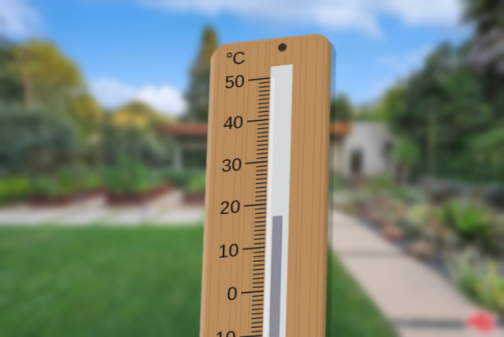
17
